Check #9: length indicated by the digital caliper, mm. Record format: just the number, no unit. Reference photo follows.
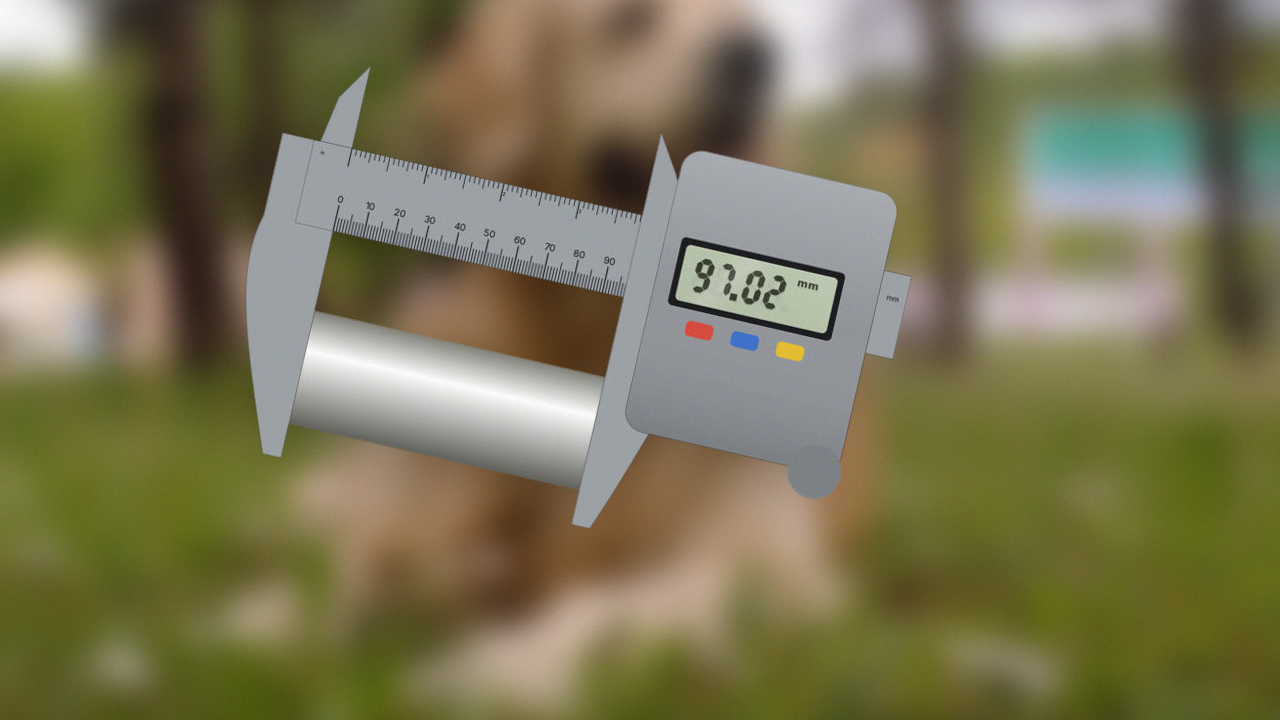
97.02
